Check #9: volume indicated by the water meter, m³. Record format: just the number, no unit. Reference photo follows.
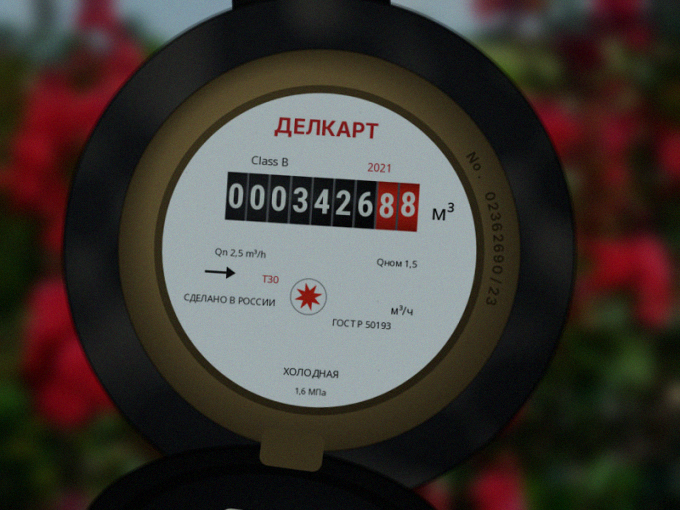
3426.88
